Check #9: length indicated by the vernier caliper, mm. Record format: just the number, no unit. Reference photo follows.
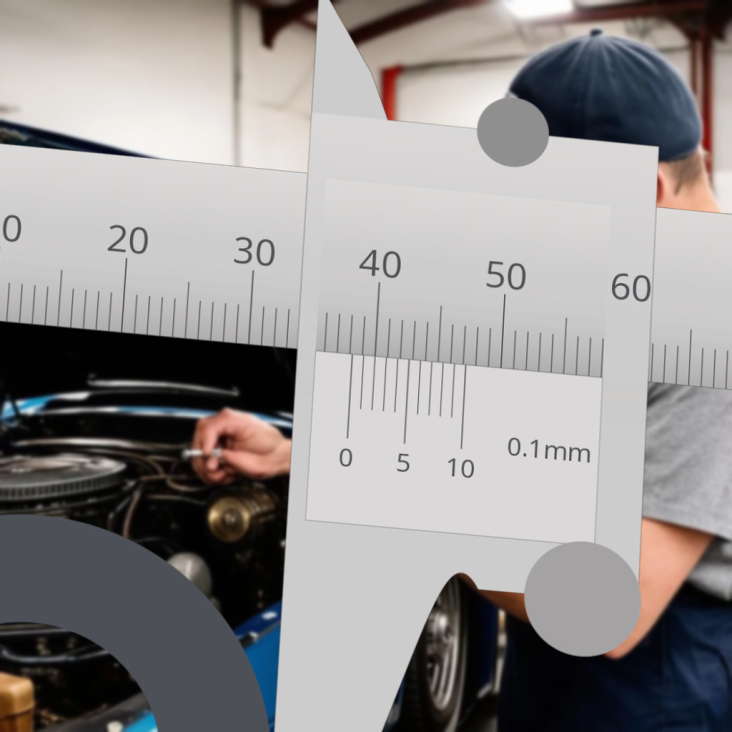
38.2
